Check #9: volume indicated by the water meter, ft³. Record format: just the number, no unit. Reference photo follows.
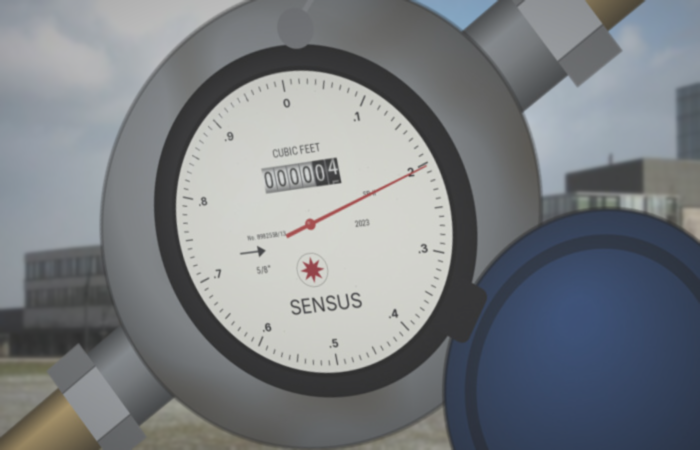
4.20
